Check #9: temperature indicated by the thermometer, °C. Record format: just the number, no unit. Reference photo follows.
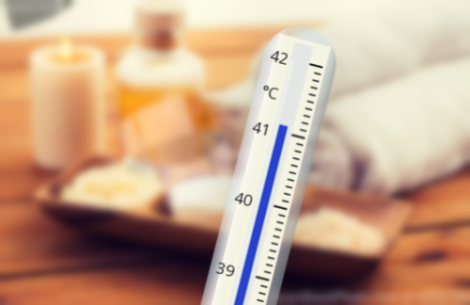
41.1
